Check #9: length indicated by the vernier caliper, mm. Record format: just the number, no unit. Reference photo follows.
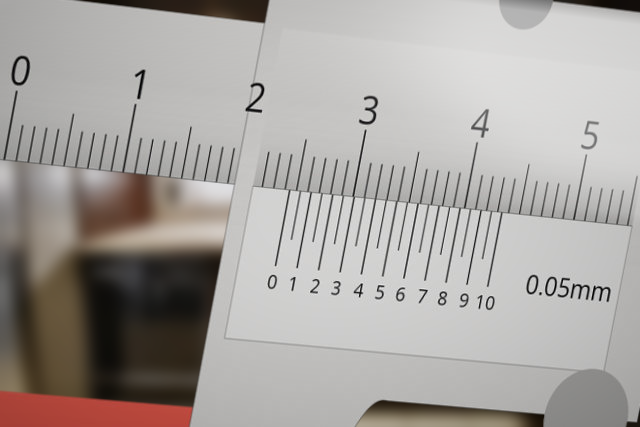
24.4
